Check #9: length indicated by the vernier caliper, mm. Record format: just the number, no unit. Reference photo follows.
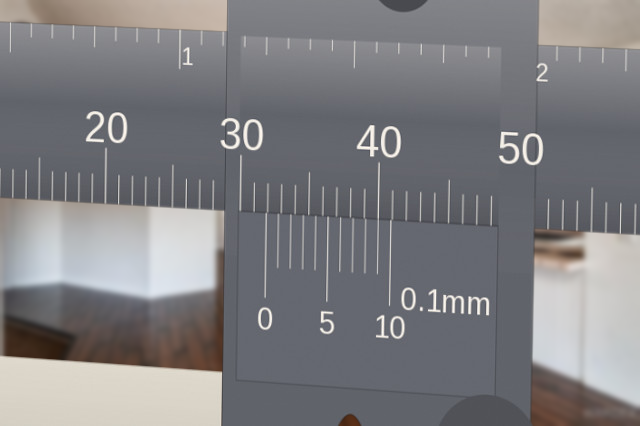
31.9
